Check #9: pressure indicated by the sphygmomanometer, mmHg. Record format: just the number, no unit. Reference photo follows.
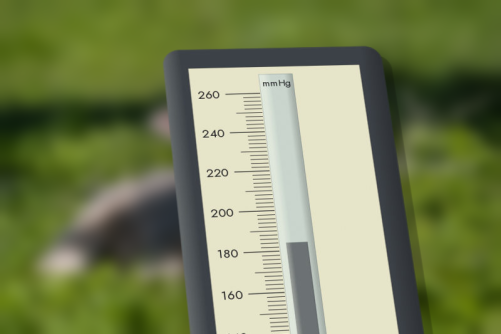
184
